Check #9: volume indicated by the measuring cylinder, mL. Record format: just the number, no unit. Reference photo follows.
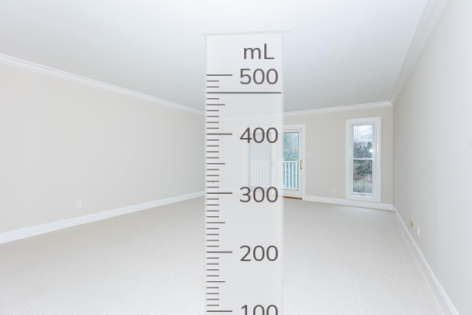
470
